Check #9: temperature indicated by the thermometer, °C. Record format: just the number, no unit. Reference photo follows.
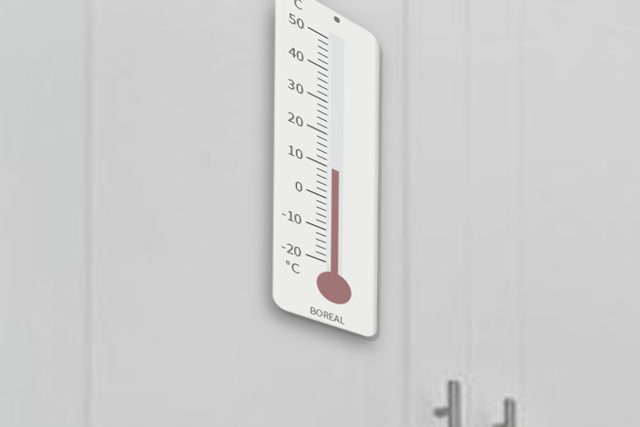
10
